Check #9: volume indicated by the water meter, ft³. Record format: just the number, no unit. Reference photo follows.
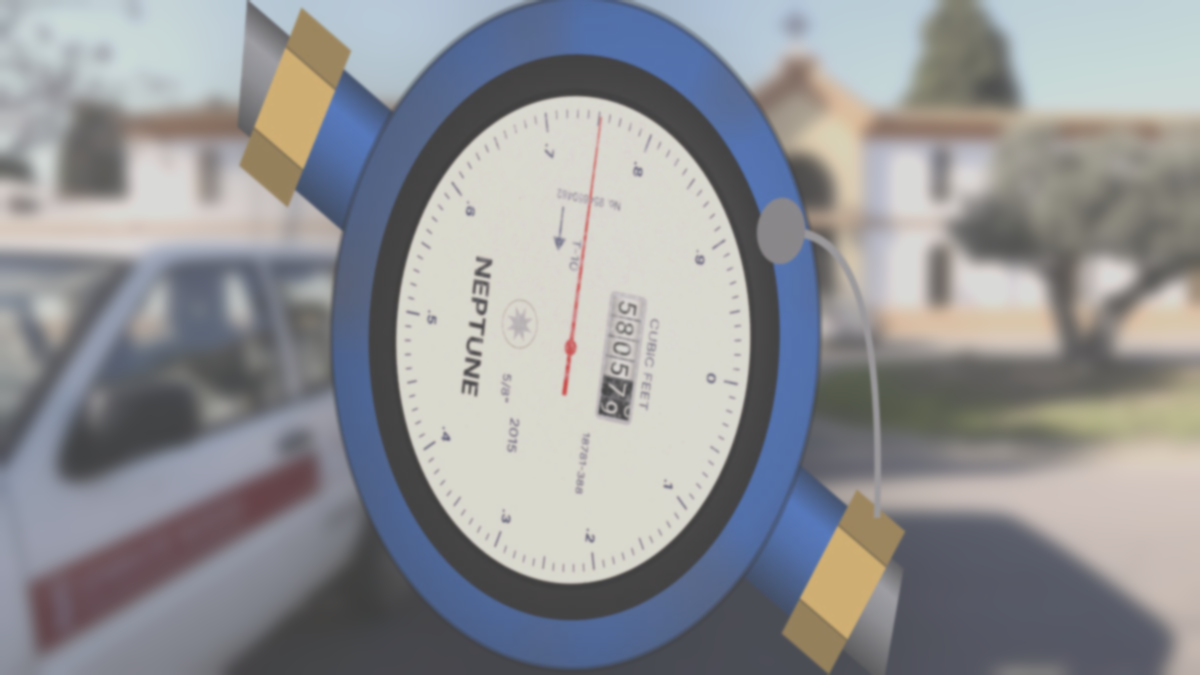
580578.75
